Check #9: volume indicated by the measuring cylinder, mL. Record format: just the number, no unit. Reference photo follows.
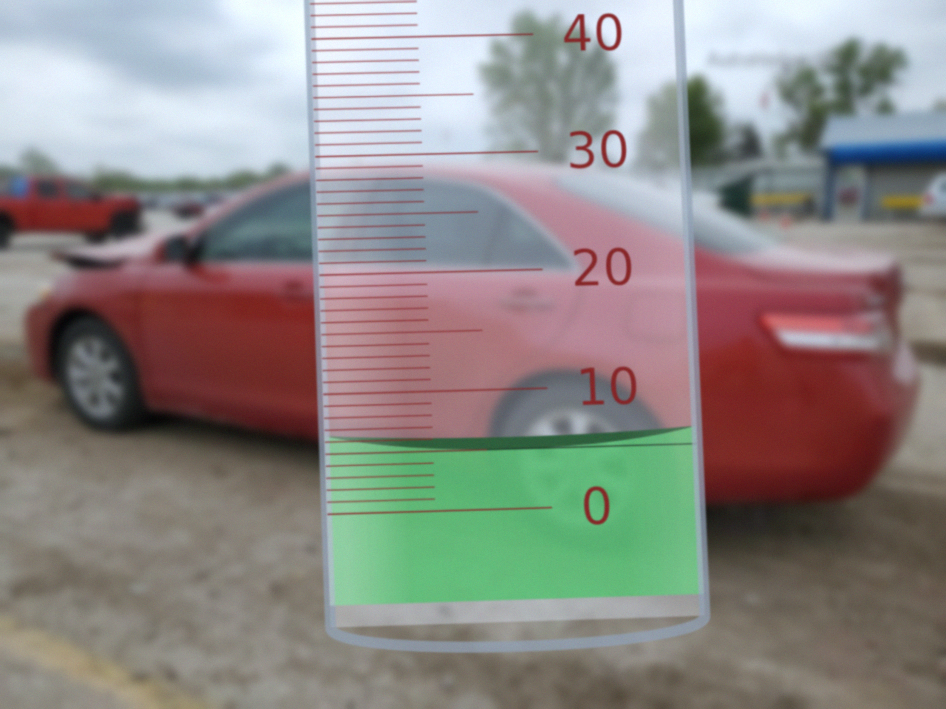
5
